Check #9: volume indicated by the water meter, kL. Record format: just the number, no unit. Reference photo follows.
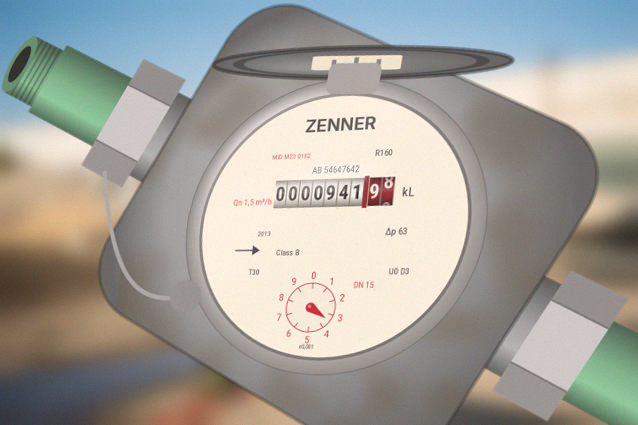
941.983
